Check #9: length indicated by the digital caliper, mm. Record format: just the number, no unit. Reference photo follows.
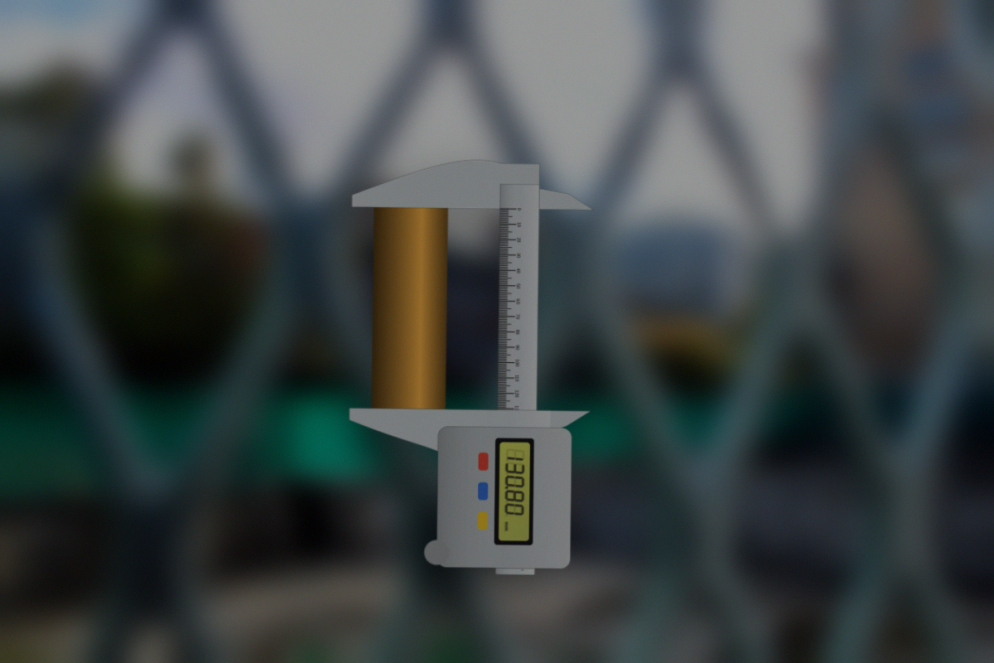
130.80
